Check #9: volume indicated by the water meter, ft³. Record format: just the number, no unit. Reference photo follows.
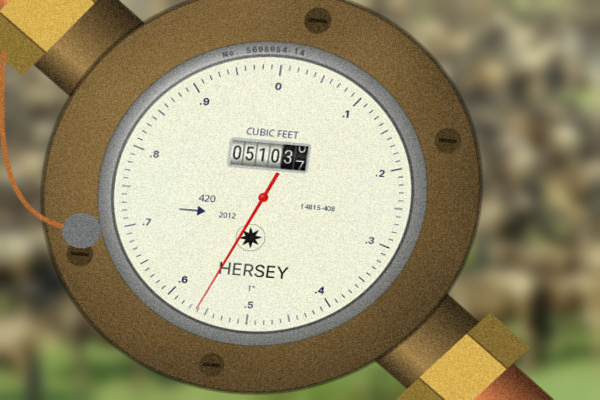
51036.56
